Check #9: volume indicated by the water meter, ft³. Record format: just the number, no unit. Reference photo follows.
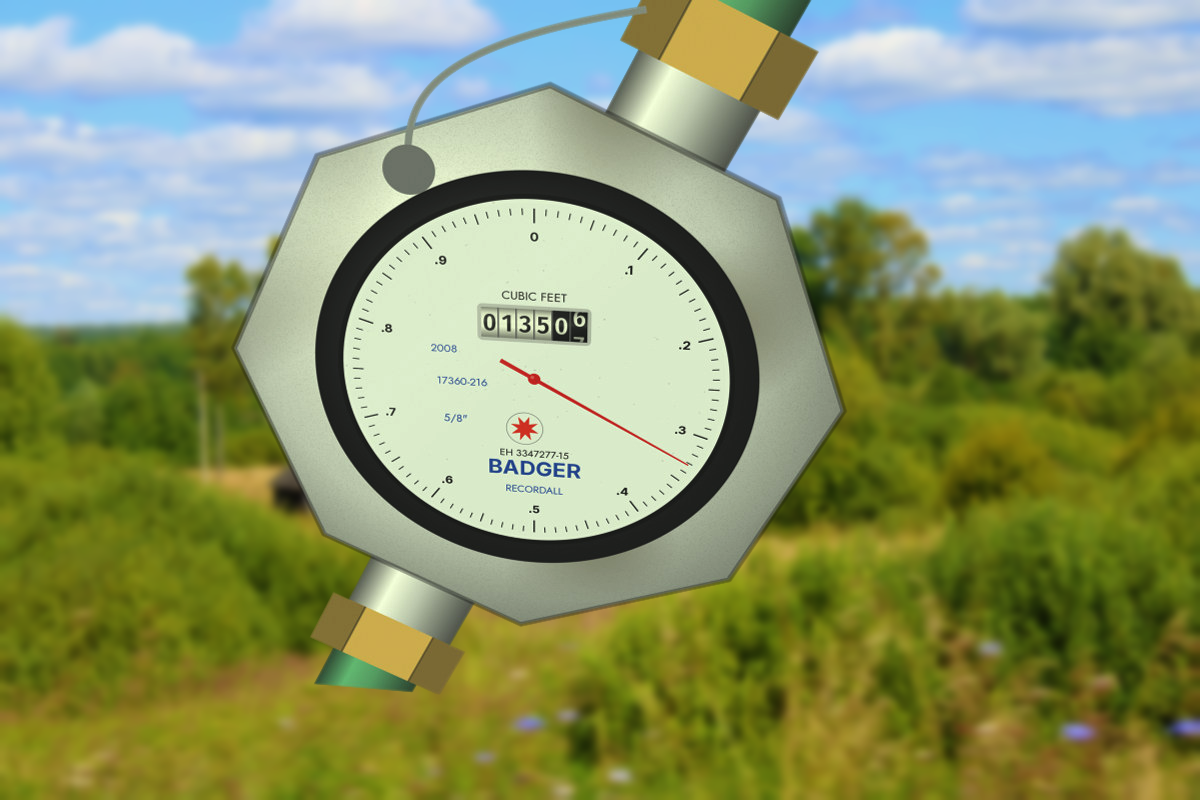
13506.33
